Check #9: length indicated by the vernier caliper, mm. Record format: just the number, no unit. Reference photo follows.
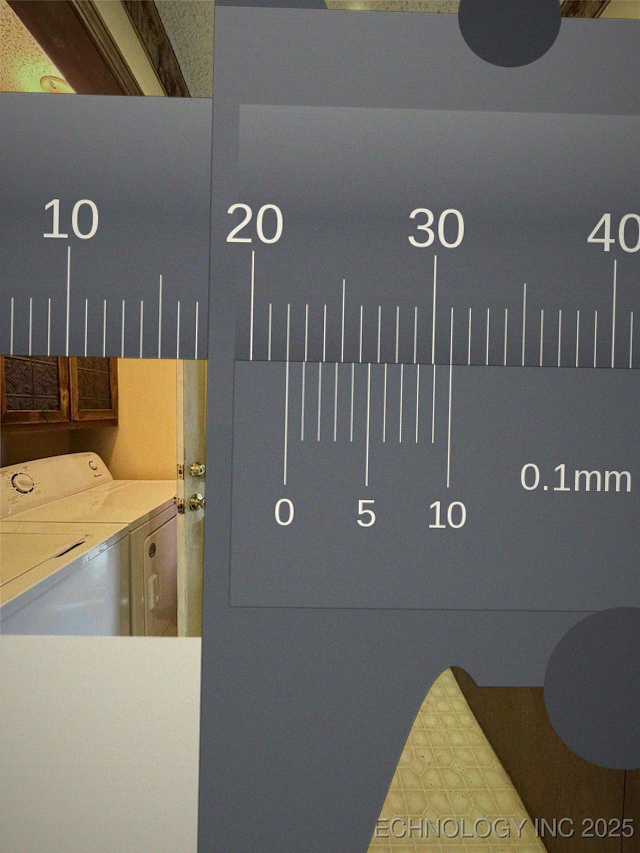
22.0
